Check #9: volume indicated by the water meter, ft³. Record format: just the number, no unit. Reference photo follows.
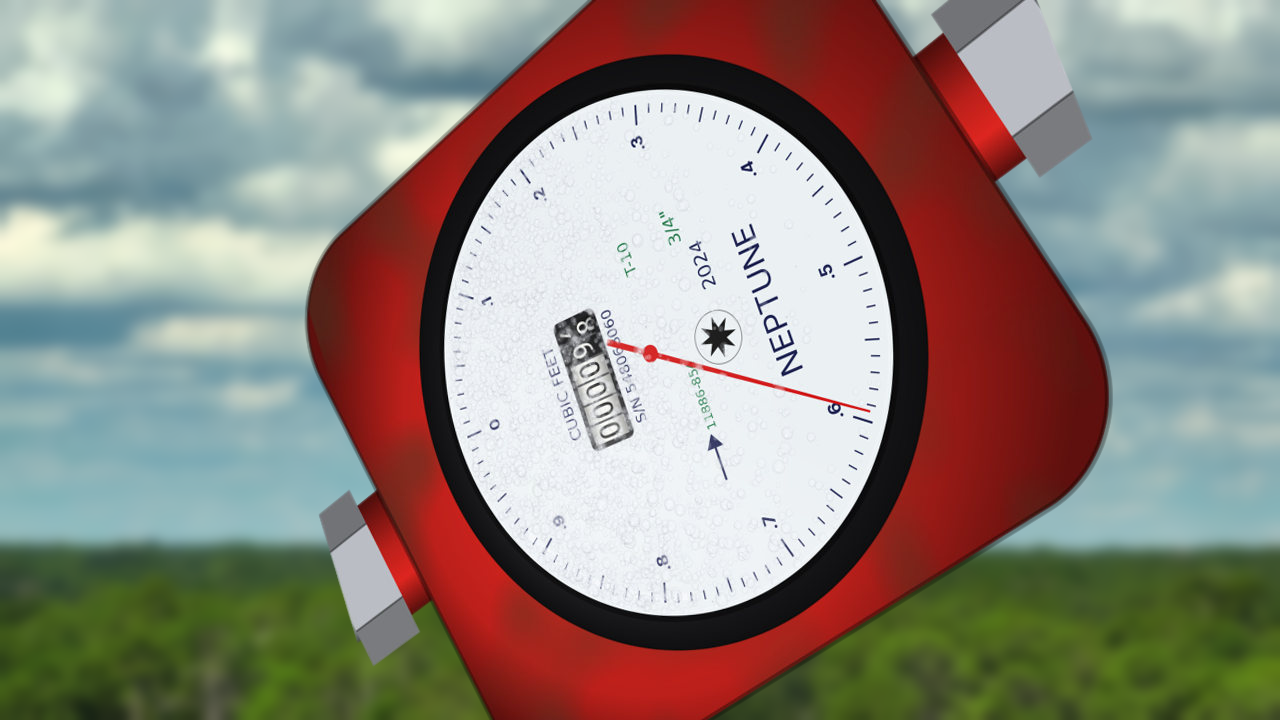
97.59
